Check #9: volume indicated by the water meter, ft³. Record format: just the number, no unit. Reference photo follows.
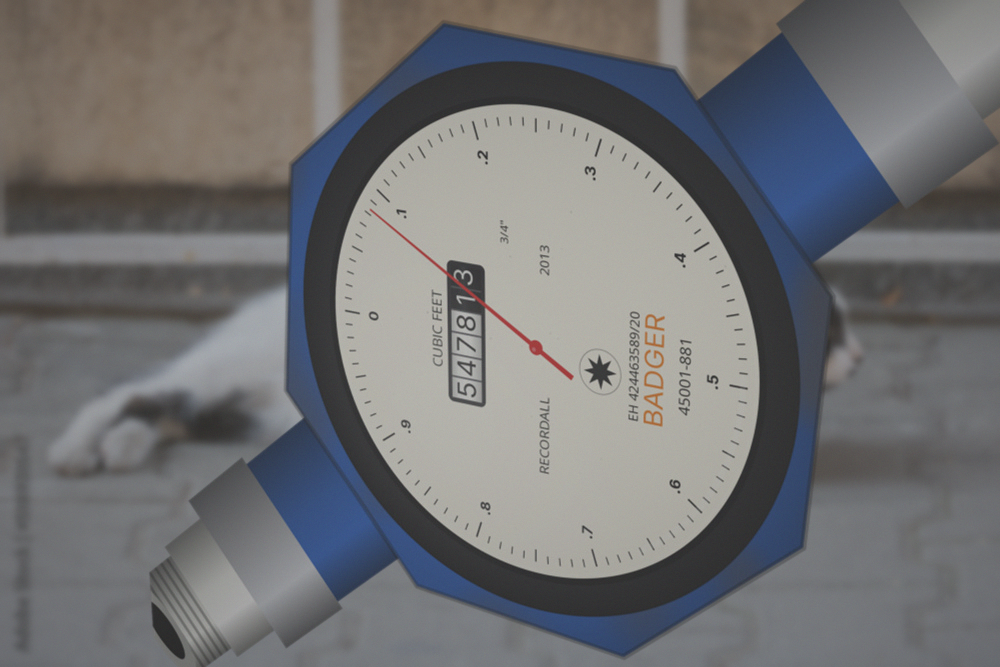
547813.08
